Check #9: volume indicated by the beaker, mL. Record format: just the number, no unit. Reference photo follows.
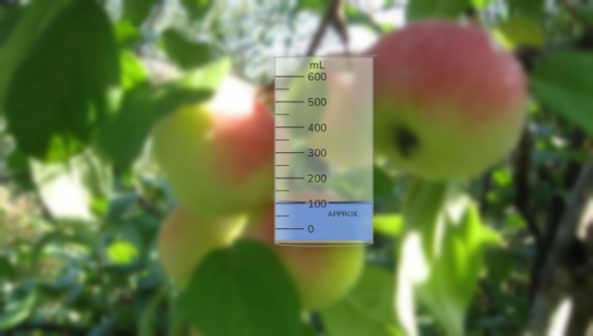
100
